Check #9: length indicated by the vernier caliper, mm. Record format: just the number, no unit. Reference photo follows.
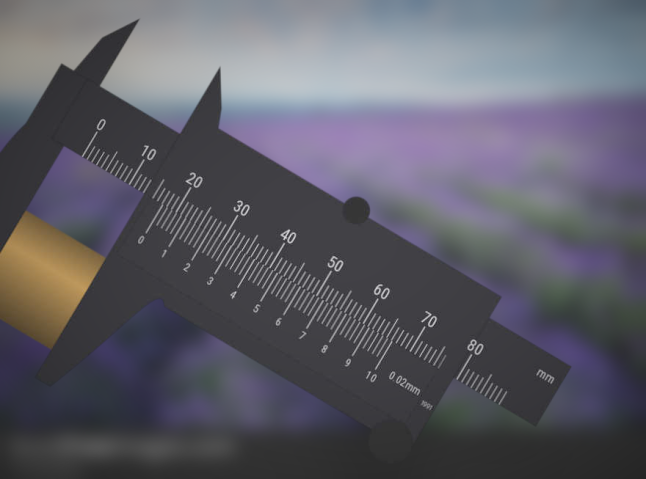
17.2
